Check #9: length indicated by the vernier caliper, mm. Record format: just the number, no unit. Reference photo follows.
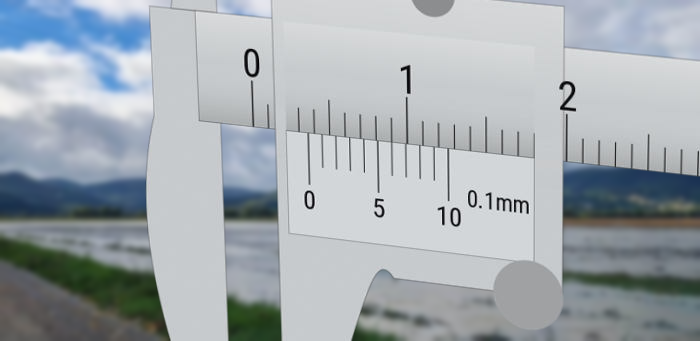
3.6
